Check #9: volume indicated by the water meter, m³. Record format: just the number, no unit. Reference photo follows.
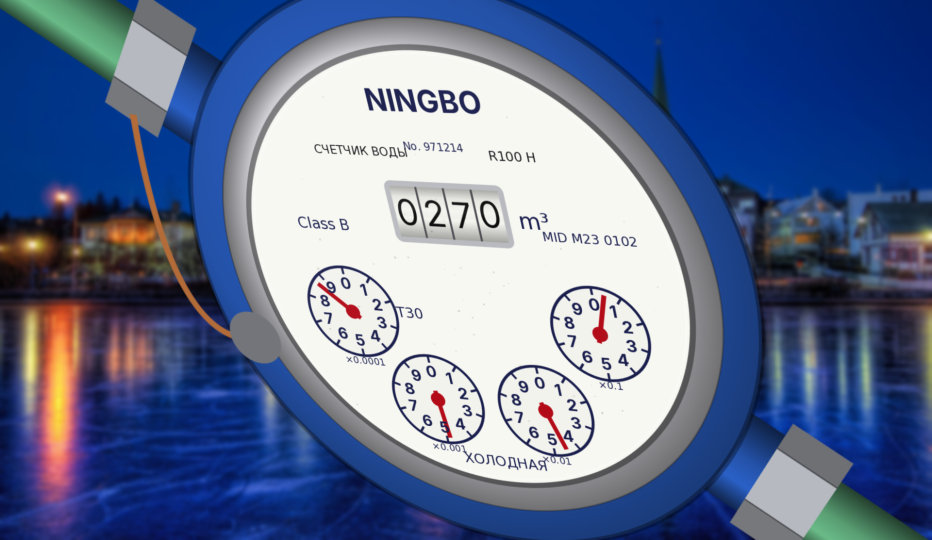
270.0448
